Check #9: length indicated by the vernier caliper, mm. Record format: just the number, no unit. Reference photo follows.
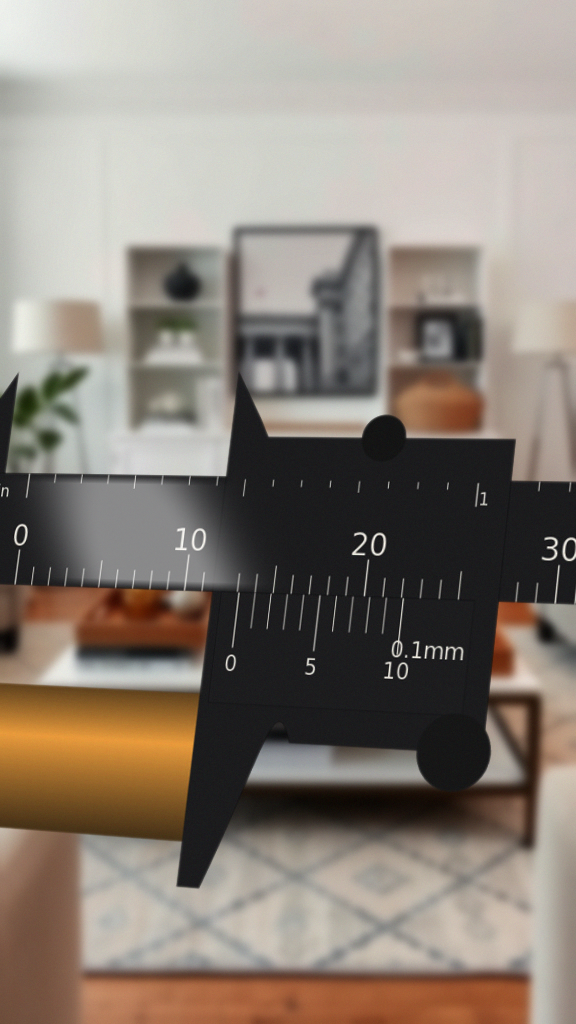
13.1
